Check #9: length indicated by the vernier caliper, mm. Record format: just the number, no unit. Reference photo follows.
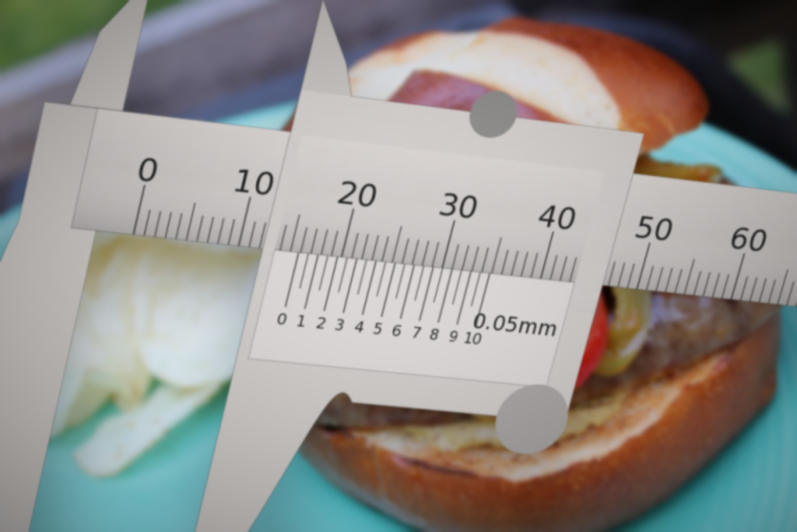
15.8
